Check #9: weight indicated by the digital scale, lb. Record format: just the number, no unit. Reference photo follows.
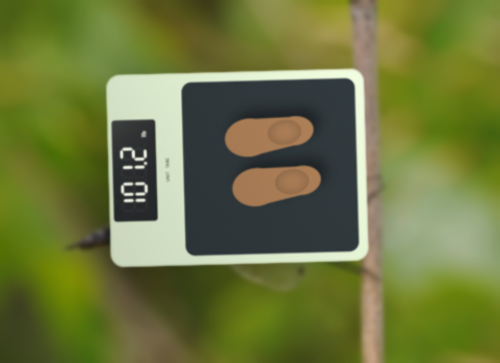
101.2
